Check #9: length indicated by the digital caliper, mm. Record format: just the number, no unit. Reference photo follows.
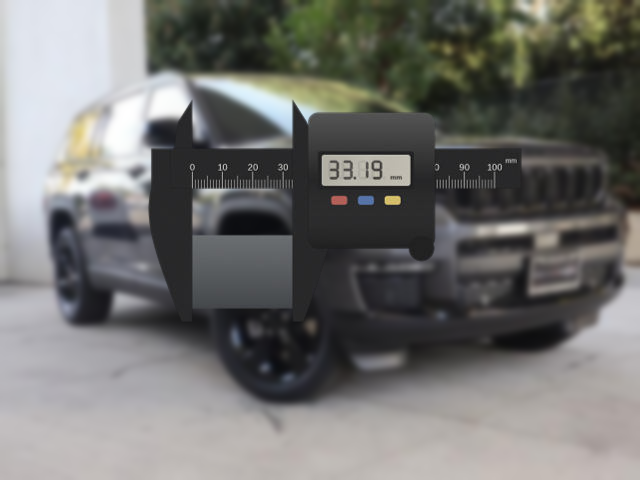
33.19
